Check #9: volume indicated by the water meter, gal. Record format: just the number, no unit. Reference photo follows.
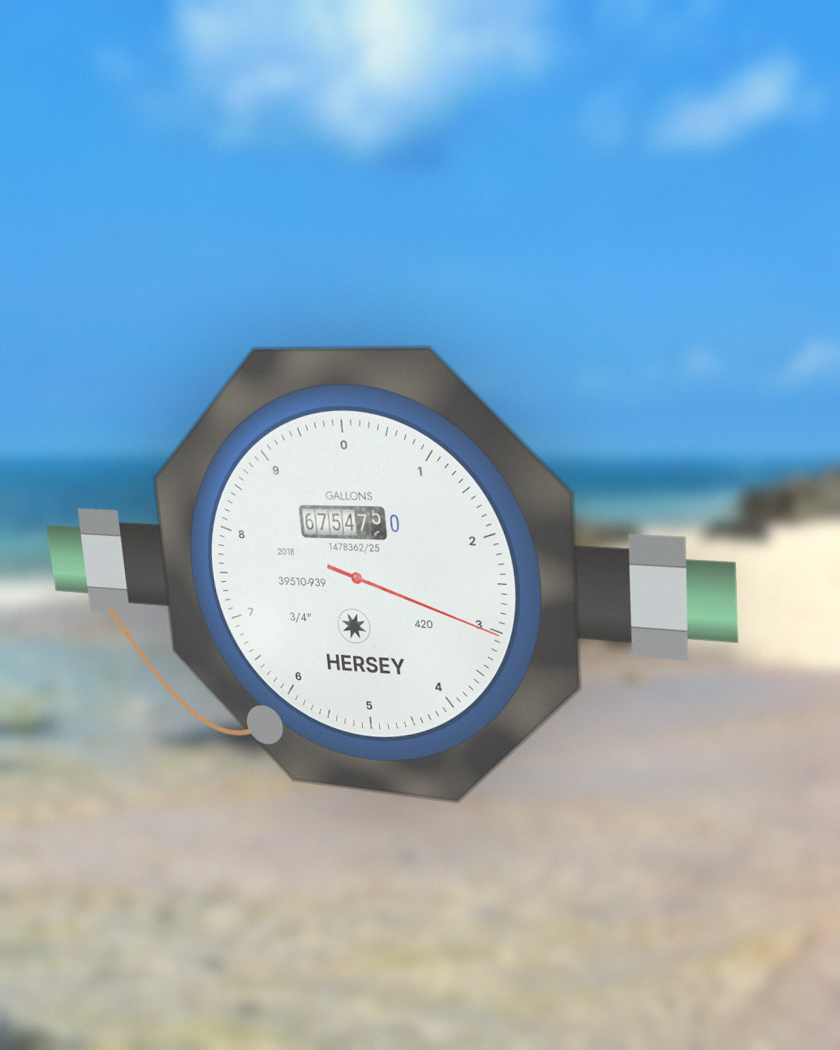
6754753.0
